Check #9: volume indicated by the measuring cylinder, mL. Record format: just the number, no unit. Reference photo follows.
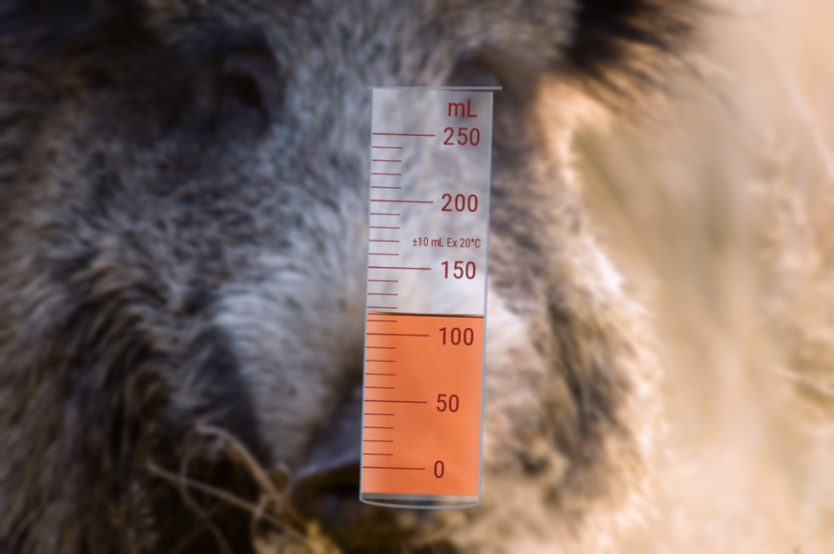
115
